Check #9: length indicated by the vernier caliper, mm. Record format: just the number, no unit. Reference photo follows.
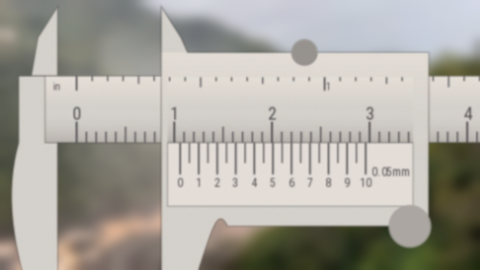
10.6
